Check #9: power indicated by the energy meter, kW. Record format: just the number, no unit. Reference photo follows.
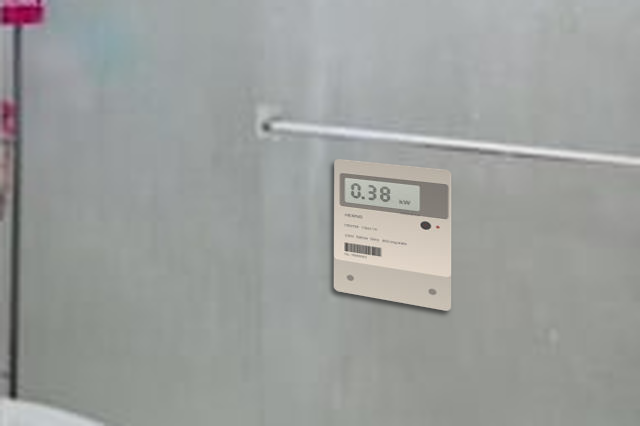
0.38
